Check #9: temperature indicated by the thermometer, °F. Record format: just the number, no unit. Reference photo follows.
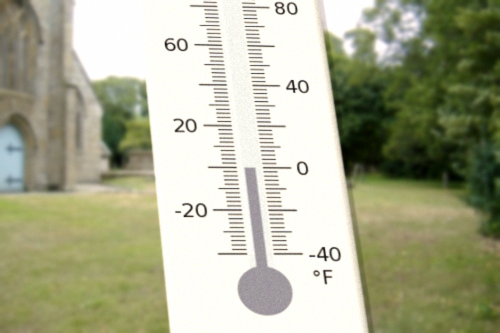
0
